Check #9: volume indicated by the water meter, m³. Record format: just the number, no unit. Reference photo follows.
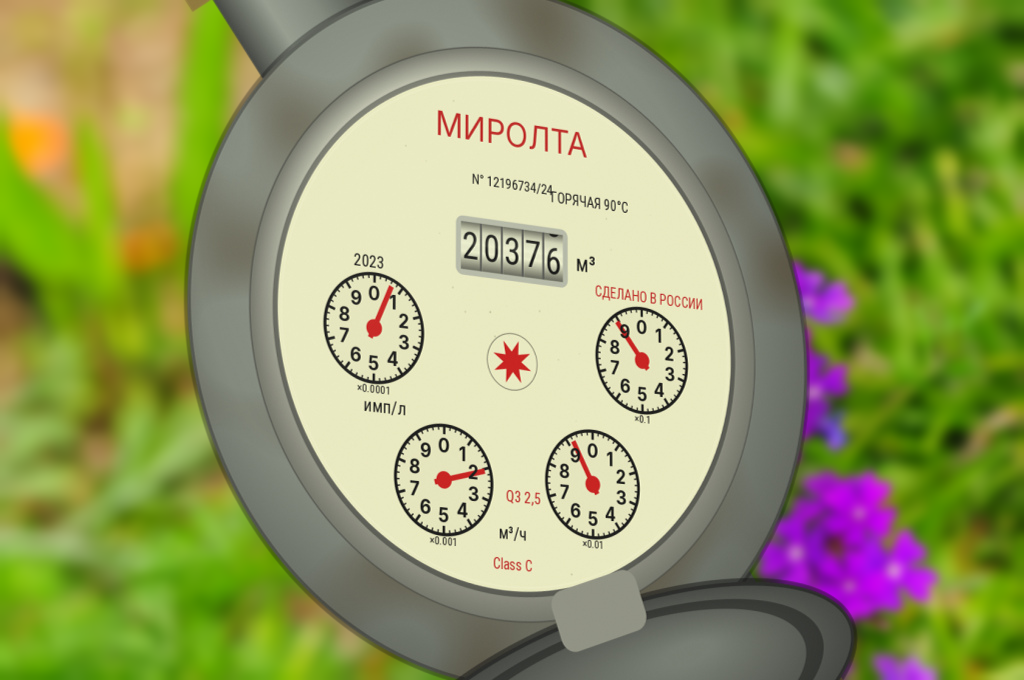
20375.8920
